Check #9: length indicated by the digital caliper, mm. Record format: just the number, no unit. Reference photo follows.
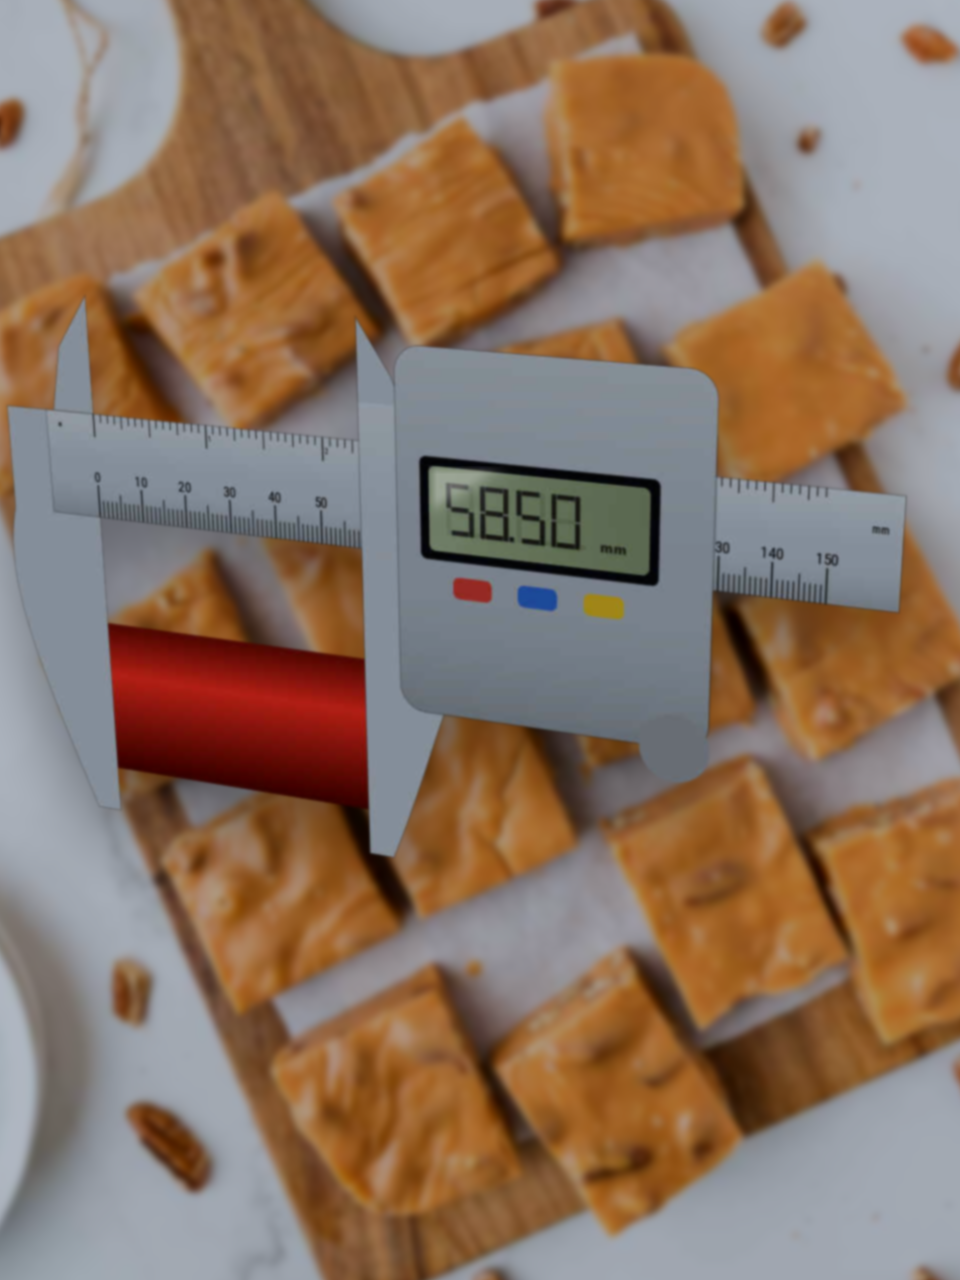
58.50
